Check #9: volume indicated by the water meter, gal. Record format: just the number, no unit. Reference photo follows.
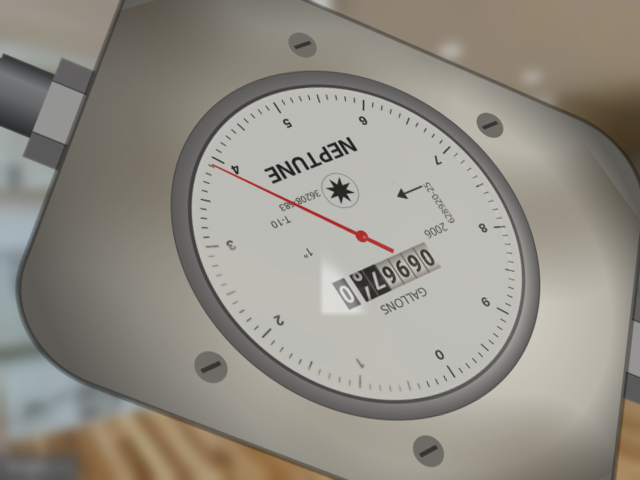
696773.9
